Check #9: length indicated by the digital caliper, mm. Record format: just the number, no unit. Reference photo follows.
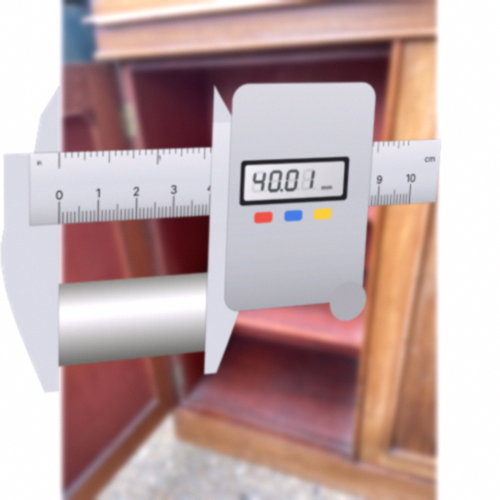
40.01
